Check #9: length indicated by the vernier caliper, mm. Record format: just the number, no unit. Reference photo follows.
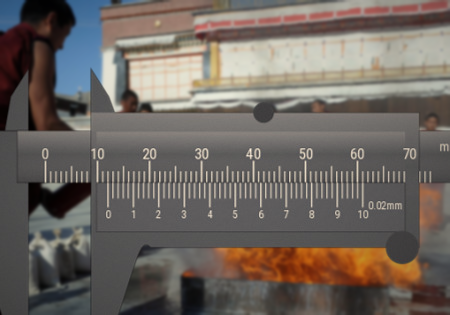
12.0
